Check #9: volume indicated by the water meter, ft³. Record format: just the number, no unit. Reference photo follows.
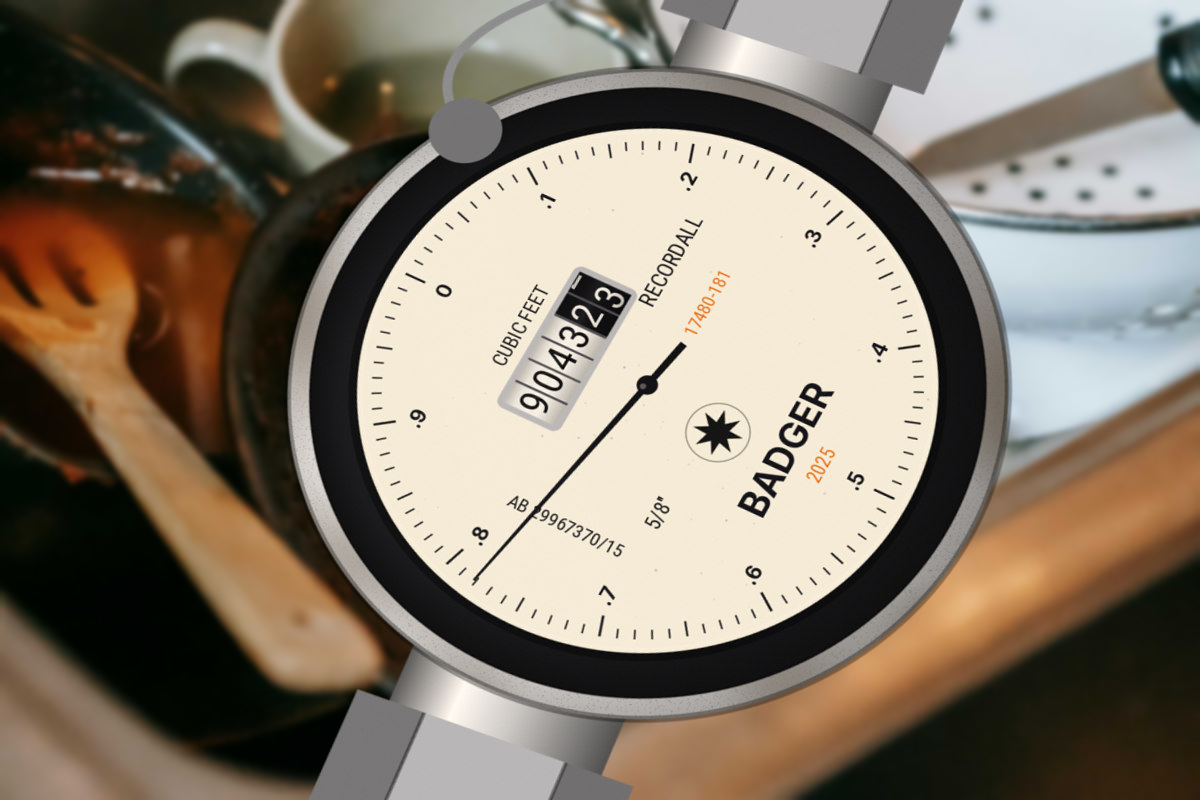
904322.78
